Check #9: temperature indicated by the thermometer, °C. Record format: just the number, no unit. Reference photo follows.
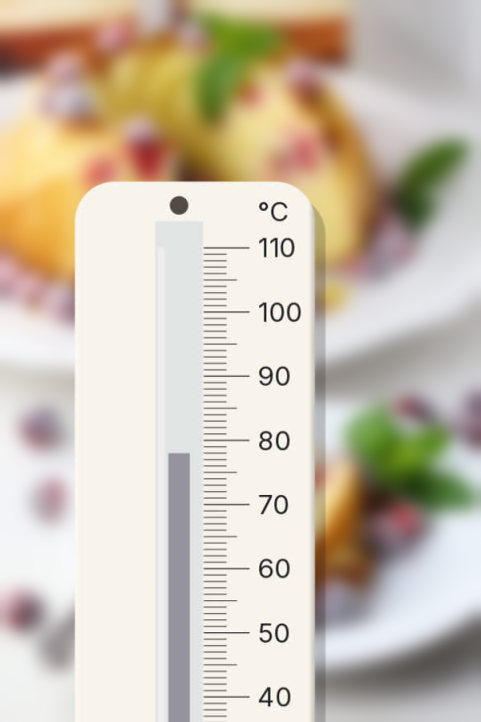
78
